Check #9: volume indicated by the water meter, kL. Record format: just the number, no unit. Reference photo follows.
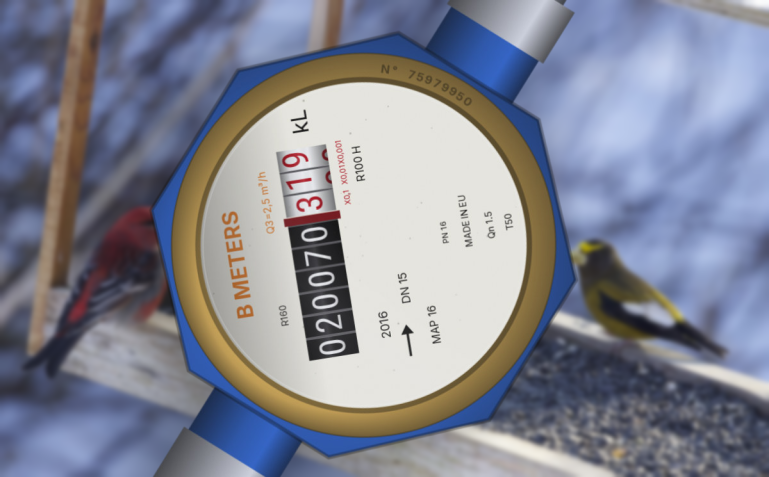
20070.319
